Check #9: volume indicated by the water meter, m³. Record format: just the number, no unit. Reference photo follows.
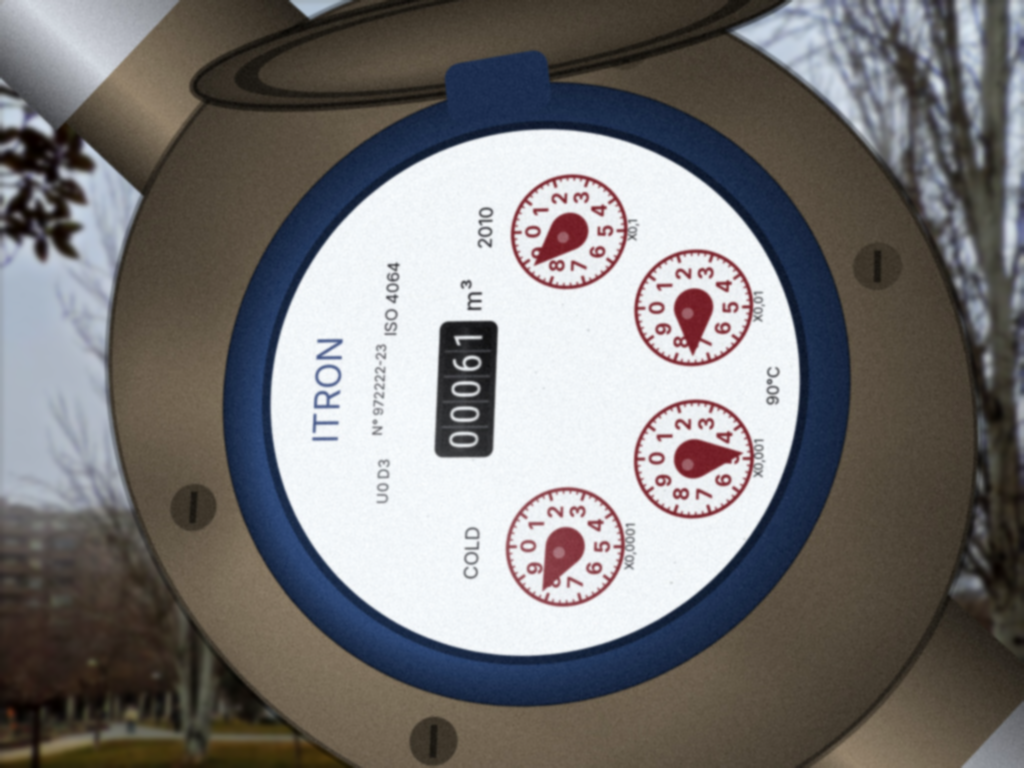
61.8748
